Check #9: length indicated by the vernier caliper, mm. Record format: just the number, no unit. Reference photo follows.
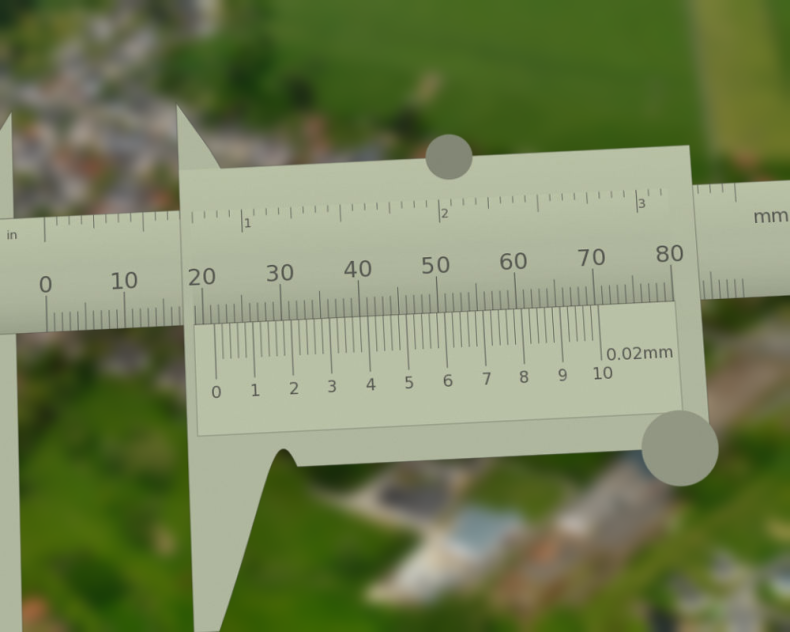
21.4
